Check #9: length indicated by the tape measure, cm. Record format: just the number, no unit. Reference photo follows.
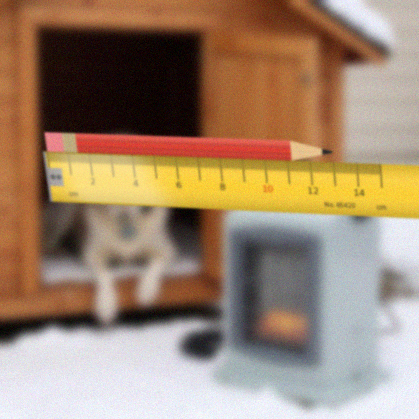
13
